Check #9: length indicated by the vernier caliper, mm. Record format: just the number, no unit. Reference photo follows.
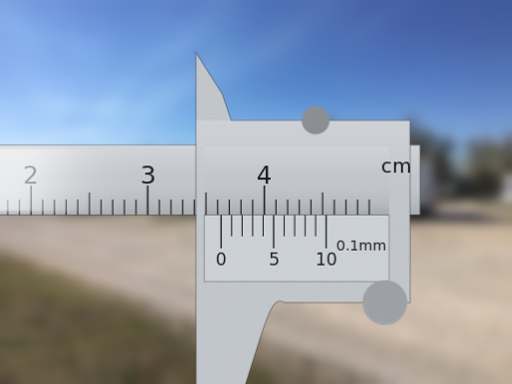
36.3
